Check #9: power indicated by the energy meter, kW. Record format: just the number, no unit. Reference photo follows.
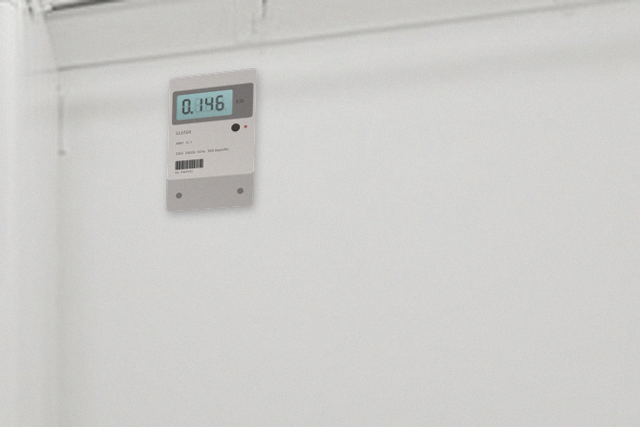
0.146
